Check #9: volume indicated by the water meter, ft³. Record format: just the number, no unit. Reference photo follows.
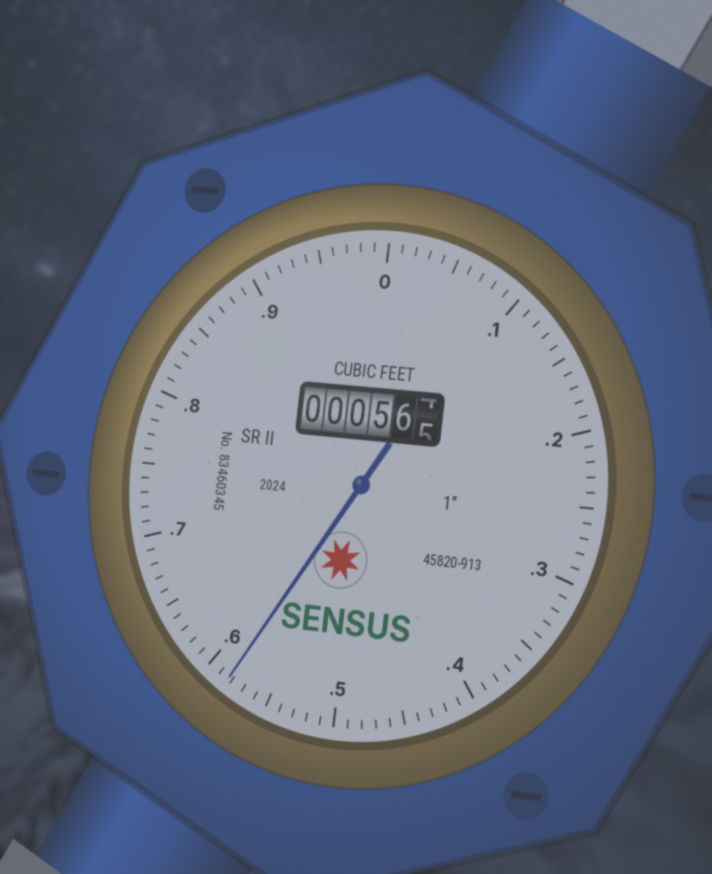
564.58
